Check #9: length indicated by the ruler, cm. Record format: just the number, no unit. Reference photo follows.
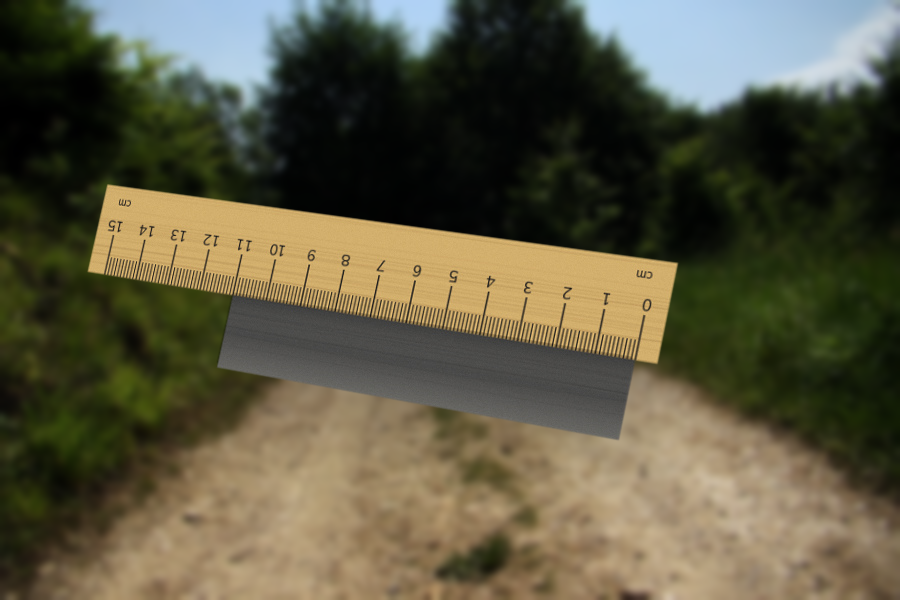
11
